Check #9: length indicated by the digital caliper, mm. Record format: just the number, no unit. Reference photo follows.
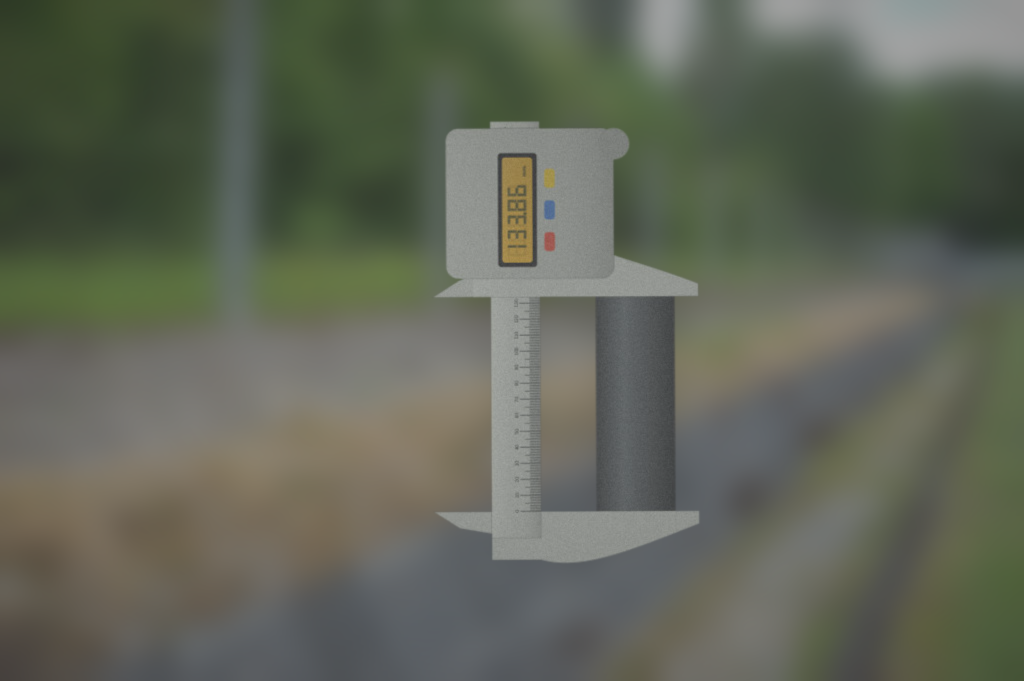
133.86
